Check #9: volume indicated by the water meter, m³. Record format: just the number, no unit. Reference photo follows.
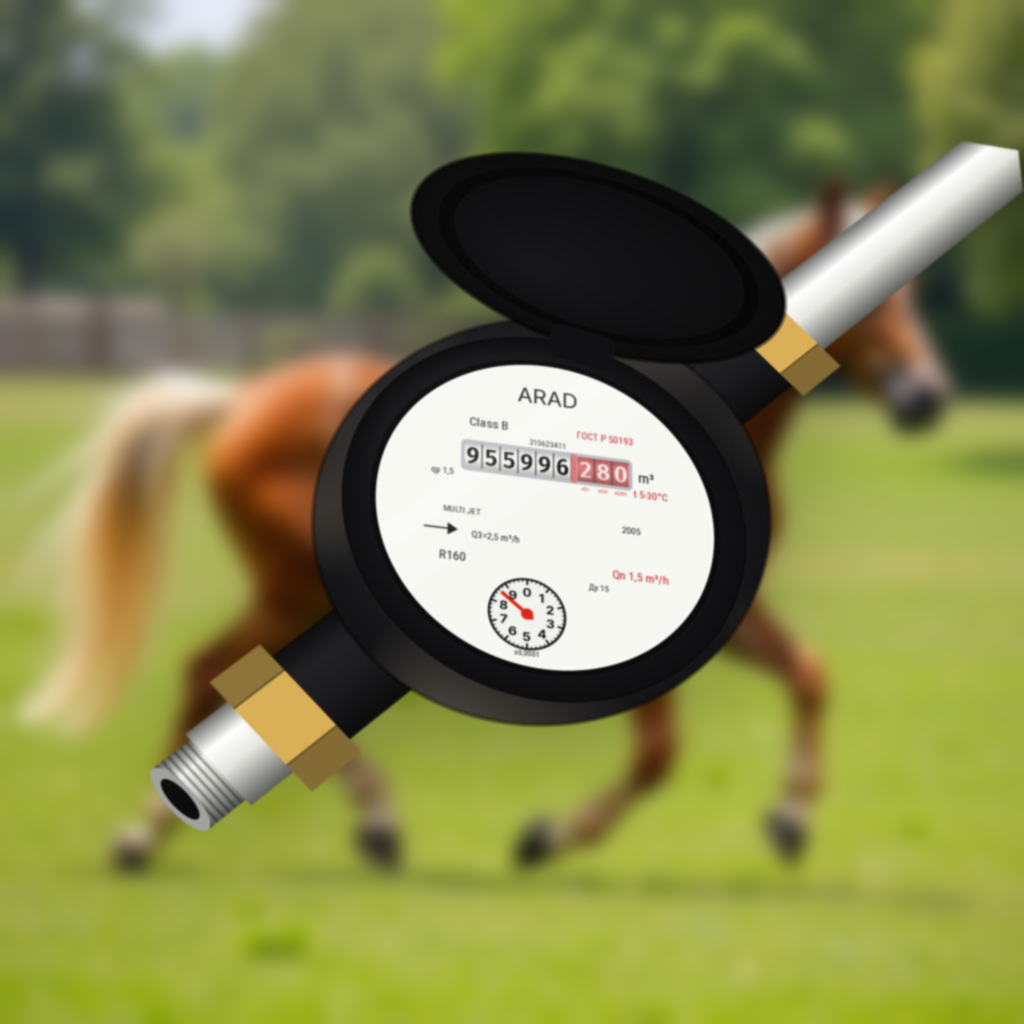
955996.2808
